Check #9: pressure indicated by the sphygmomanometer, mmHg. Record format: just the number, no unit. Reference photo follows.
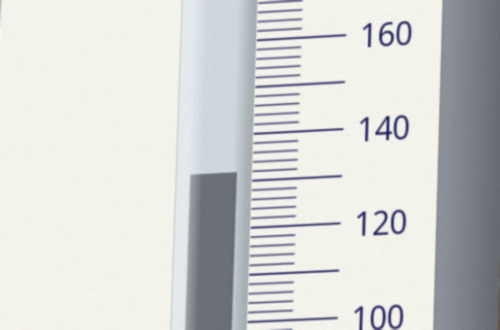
132
